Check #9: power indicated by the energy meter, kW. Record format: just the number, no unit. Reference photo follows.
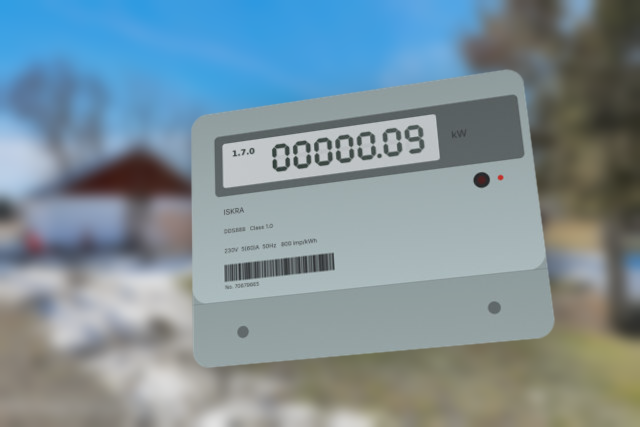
0.09
